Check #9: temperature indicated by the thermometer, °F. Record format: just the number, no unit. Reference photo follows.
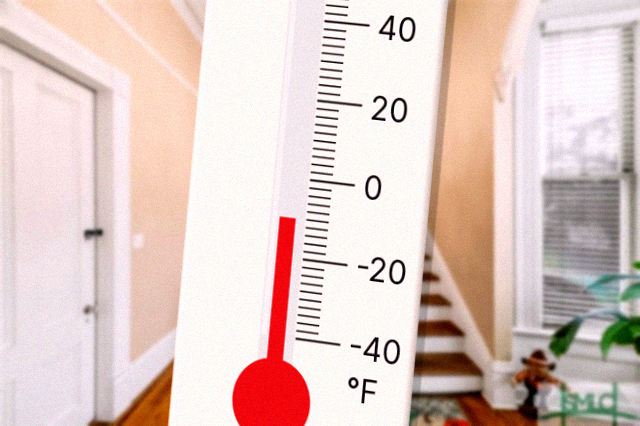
-10
